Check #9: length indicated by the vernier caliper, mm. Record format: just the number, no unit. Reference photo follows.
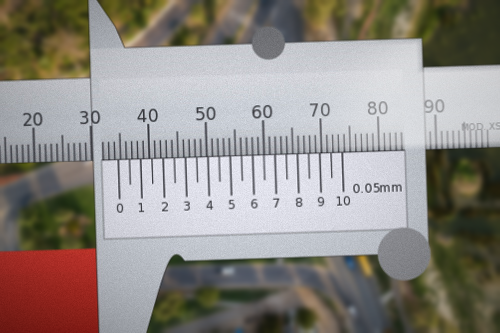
34.6
